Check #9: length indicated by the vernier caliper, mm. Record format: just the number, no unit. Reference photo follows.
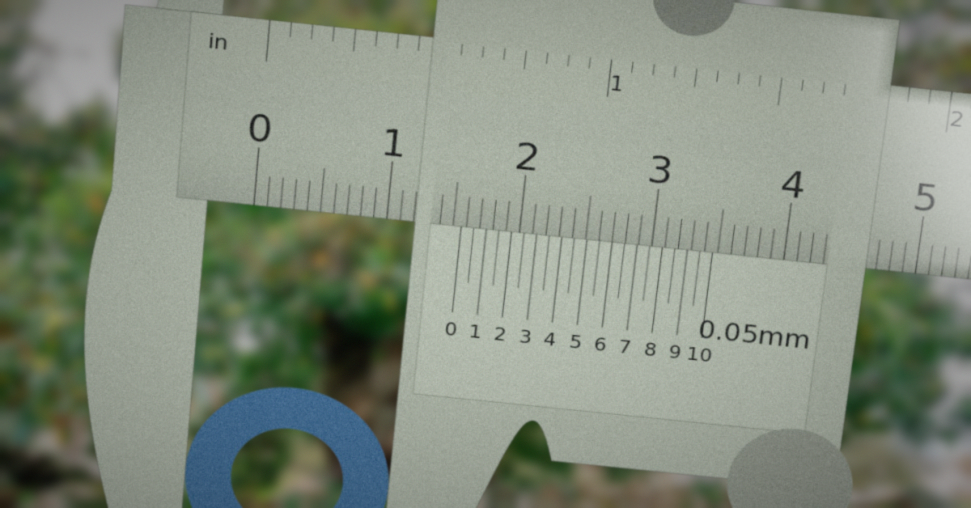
15.6
